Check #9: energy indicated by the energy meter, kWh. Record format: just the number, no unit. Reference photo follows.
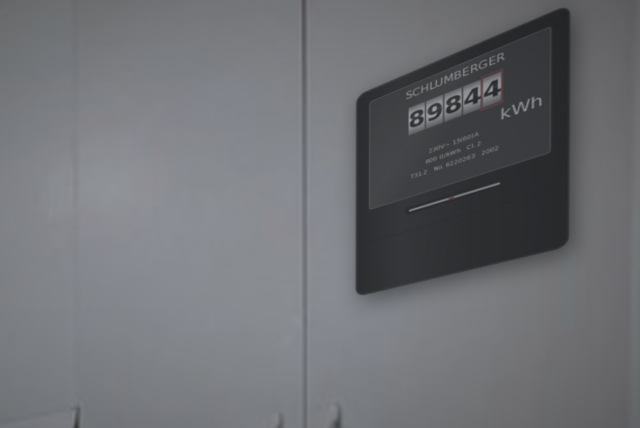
8984.4
